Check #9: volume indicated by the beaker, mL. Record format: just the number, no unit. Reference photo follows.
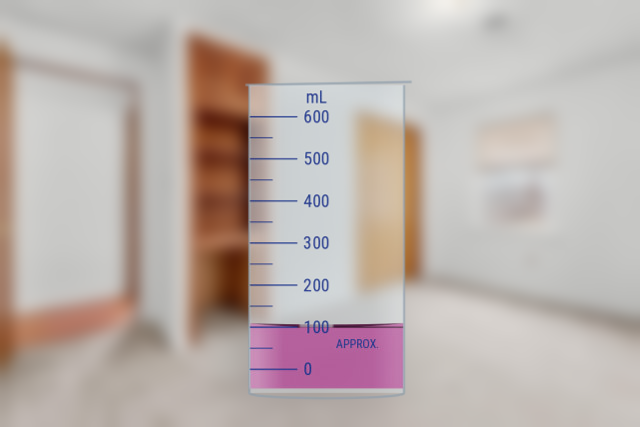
100
